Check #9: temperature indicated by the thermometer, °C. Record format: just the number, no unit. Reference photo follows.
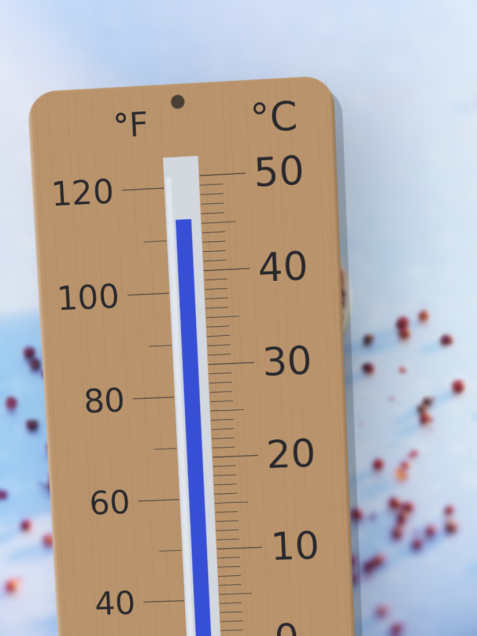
45.5
